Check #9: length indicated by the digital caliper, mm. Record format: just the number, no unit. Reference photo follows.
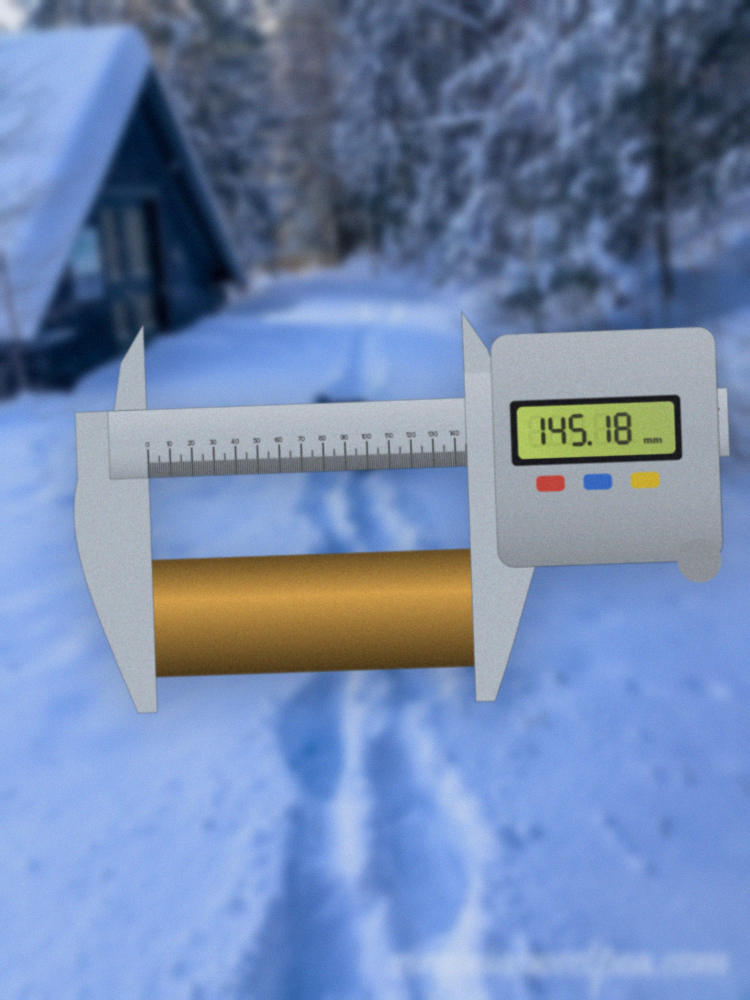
145.18
